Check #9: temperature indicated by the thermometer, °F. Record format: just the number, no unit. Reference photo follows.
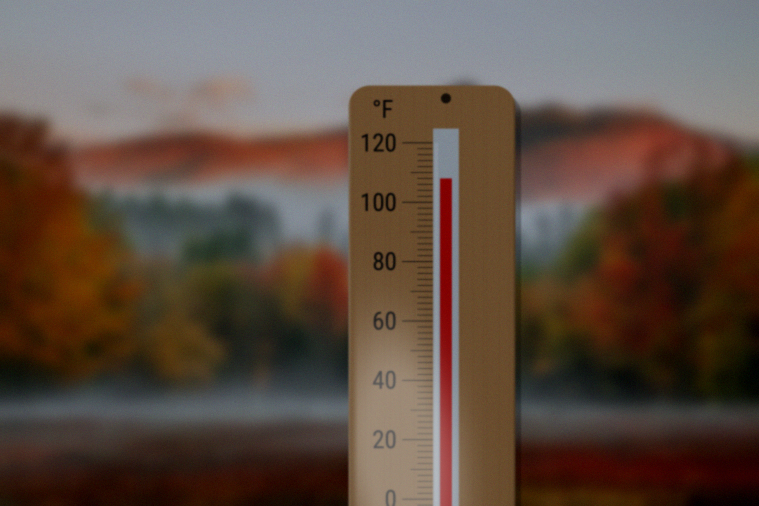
108
